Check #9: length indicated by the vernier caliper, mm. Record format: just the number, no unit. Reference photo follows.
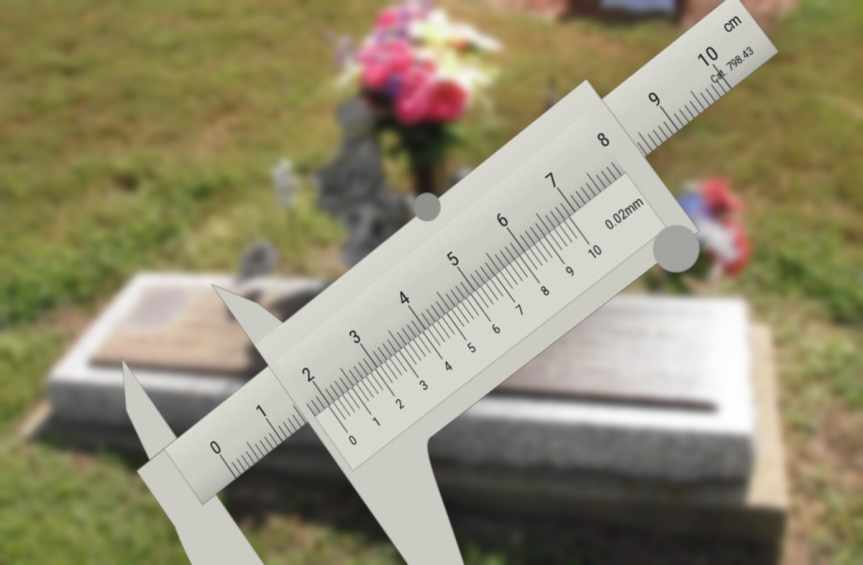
19.8
